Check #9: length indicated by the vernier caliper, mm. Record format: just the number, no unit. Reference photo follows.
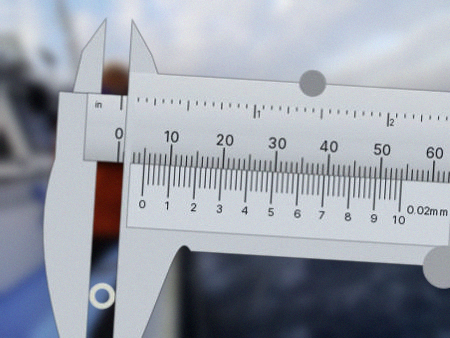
5.0
